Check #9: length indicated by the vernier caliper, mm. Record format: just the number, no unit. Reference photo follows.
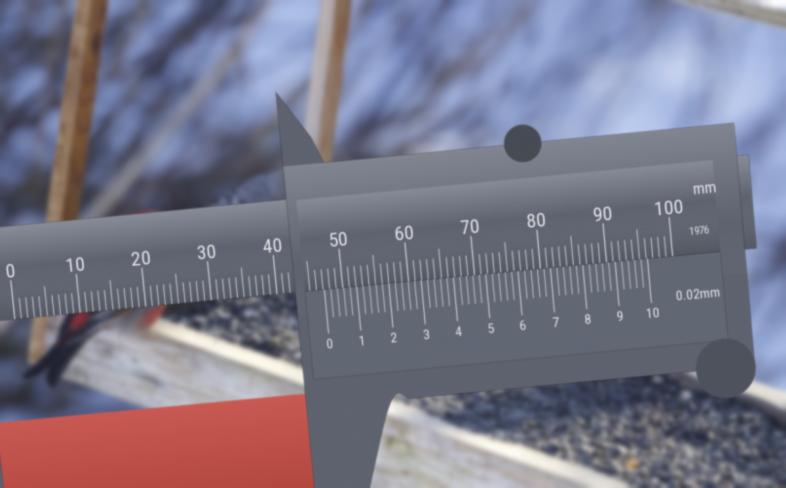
47.2
